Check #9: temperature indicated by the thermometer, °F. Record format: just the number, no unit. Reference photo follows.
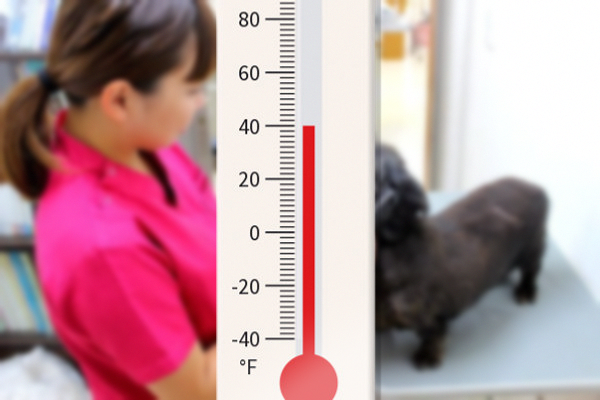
40
